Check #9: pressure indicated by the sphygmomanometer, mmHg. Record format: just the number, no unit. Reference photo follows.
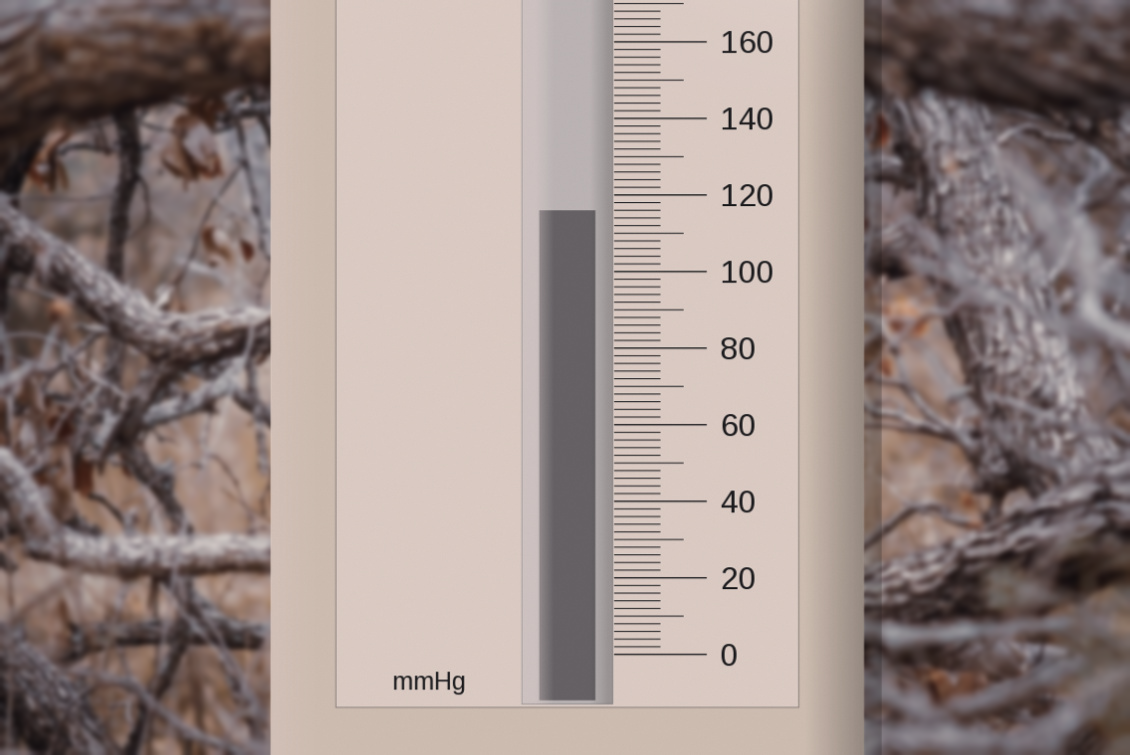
116
